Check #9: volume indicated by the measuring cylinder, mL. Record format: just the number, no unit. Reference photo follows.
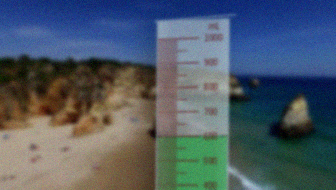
600
